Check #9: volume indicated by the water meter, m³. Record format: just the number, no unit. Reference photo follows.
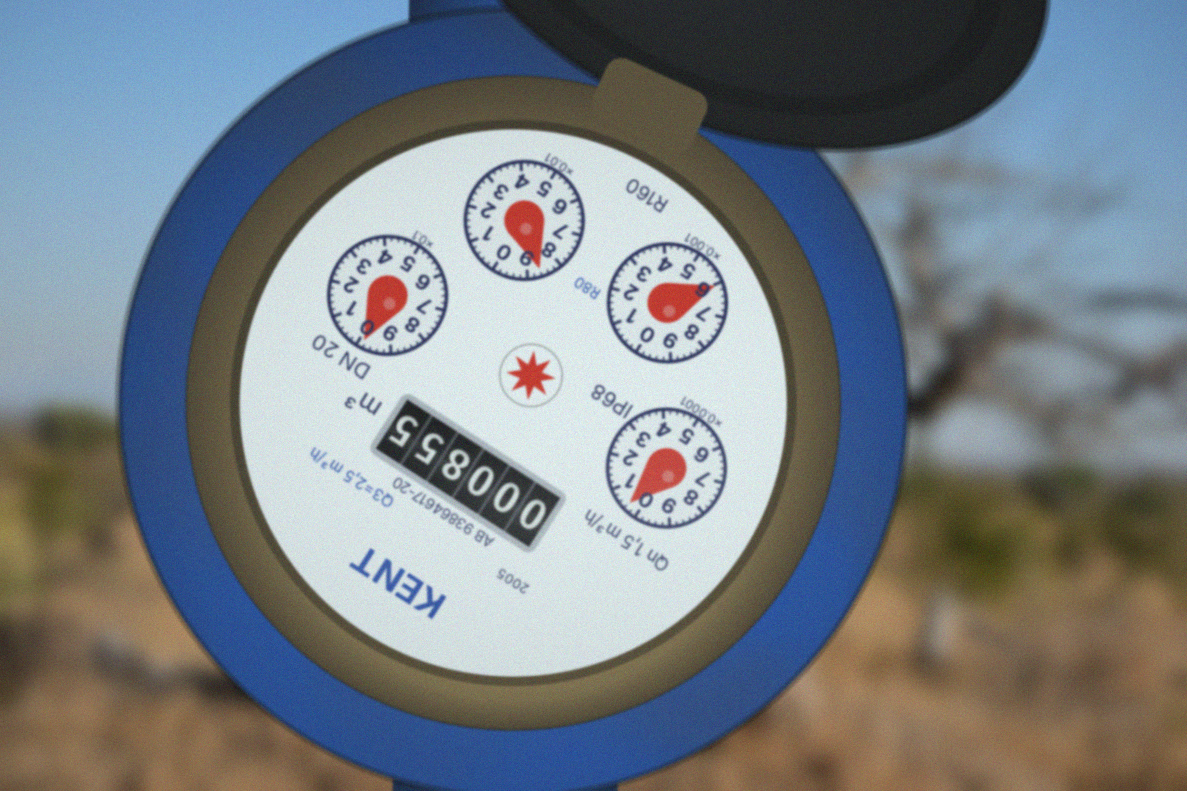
854.9860
